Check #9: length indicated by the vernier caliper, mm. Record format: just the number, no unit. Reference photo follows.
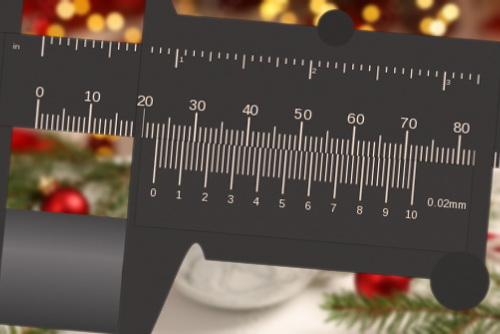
23.0
